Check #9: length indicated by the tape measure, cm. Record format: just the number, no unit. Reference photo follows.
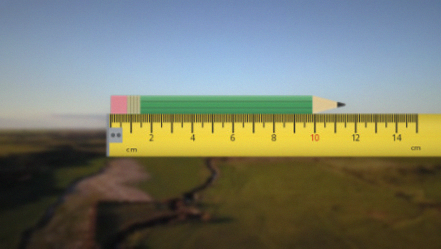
11.5
